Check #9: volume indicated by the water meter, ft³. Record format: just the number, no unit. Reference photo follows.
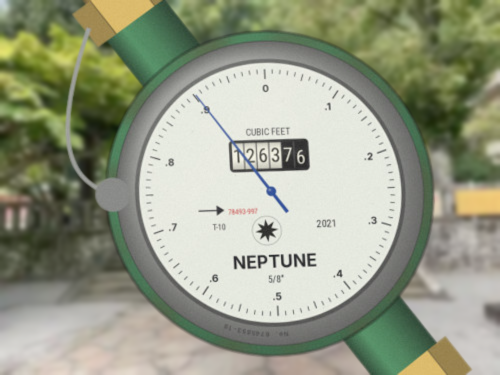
126375.90
